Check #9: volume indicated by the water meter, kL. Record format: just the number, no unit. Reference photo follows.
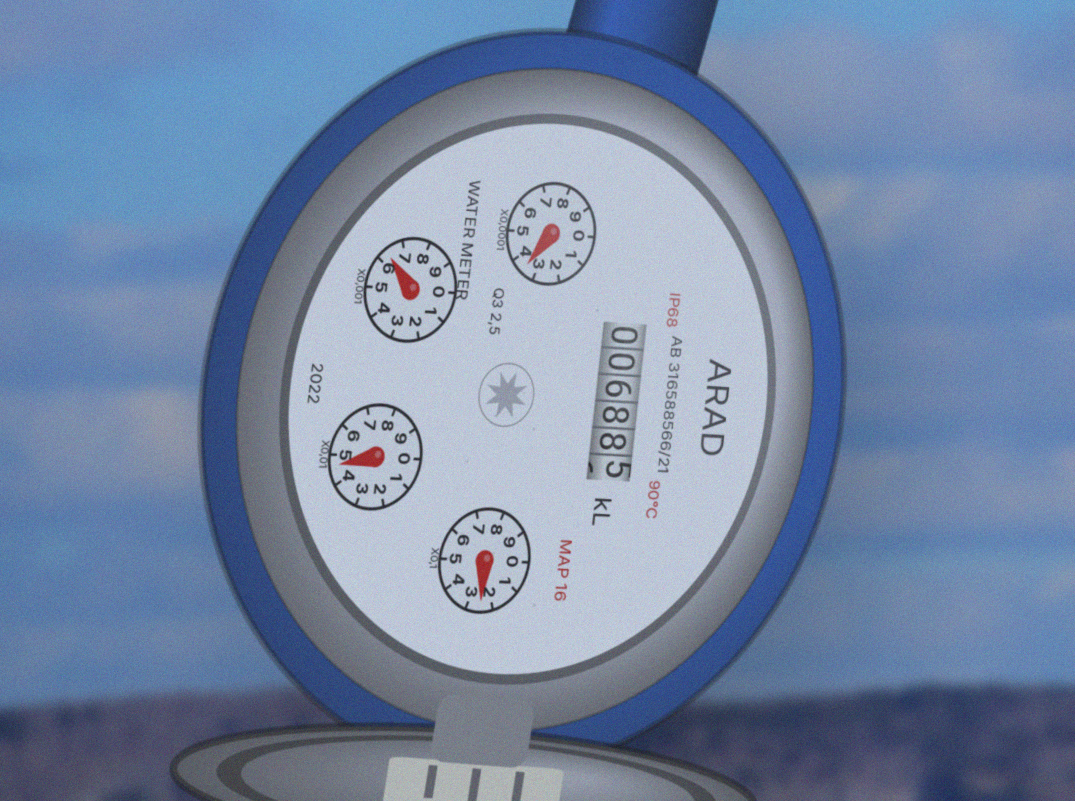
6885.2463
